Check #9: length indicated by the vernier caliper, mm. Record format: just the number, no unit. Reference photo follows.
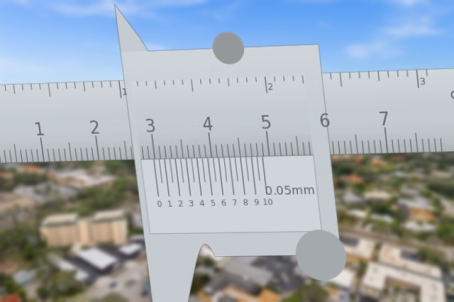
29.8
